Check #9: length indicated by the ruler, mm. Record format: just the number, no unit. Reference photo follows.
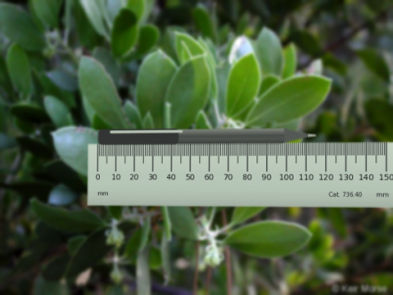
115
